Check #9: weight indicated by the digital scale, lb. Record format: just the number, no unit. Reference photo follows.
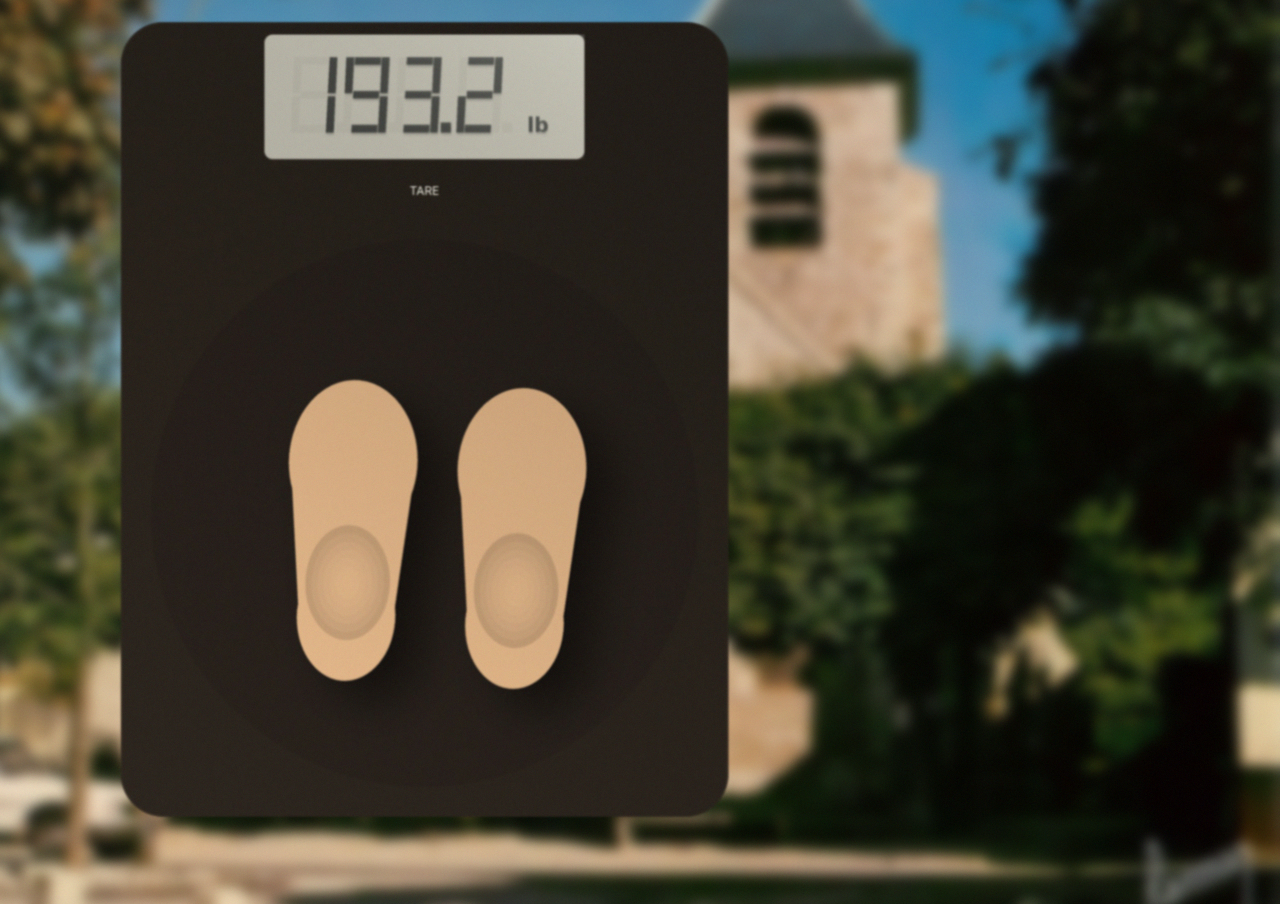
193.2
